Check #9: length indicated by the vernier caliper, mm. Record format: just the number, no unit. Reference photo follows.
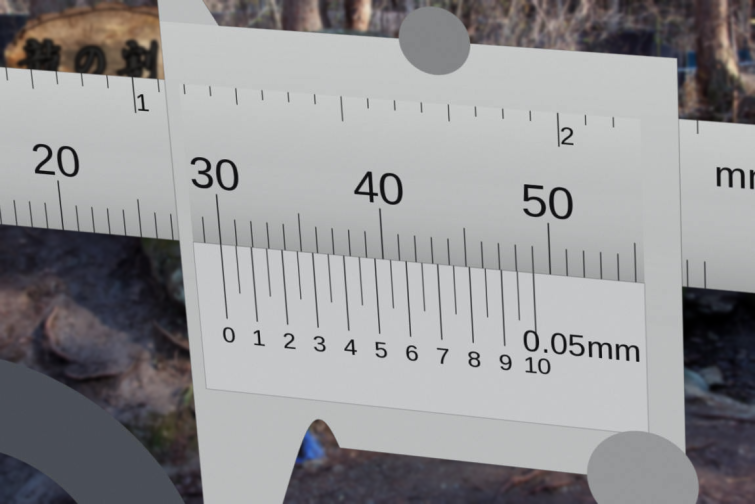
30.0
